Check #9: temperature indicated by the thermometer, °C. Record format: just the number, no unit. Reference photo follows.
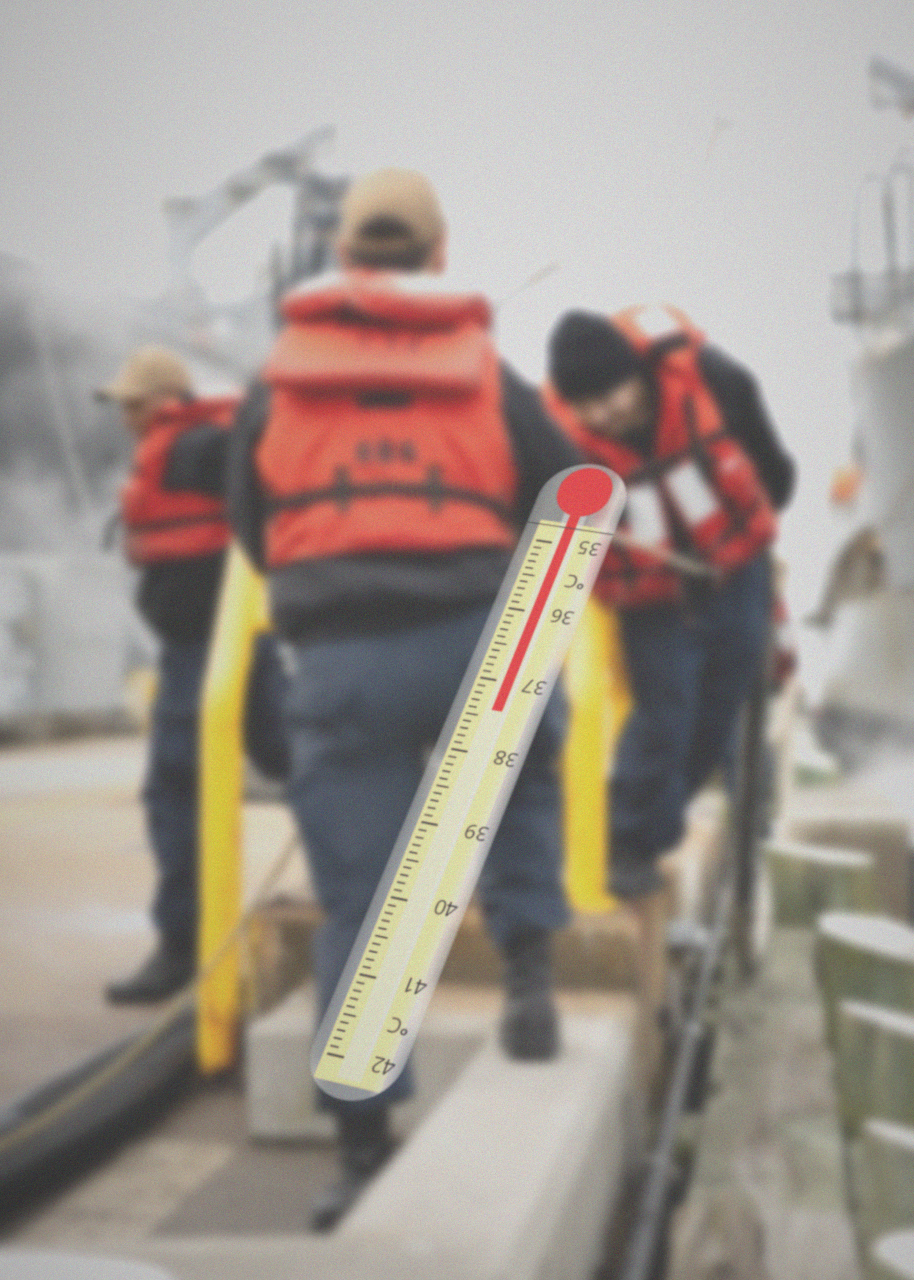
37.4
